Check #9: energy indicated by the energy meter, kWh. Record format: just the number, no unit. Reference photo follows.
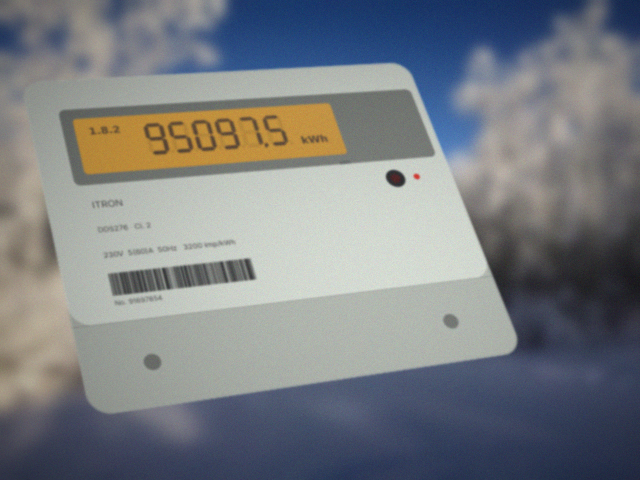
95097.5
